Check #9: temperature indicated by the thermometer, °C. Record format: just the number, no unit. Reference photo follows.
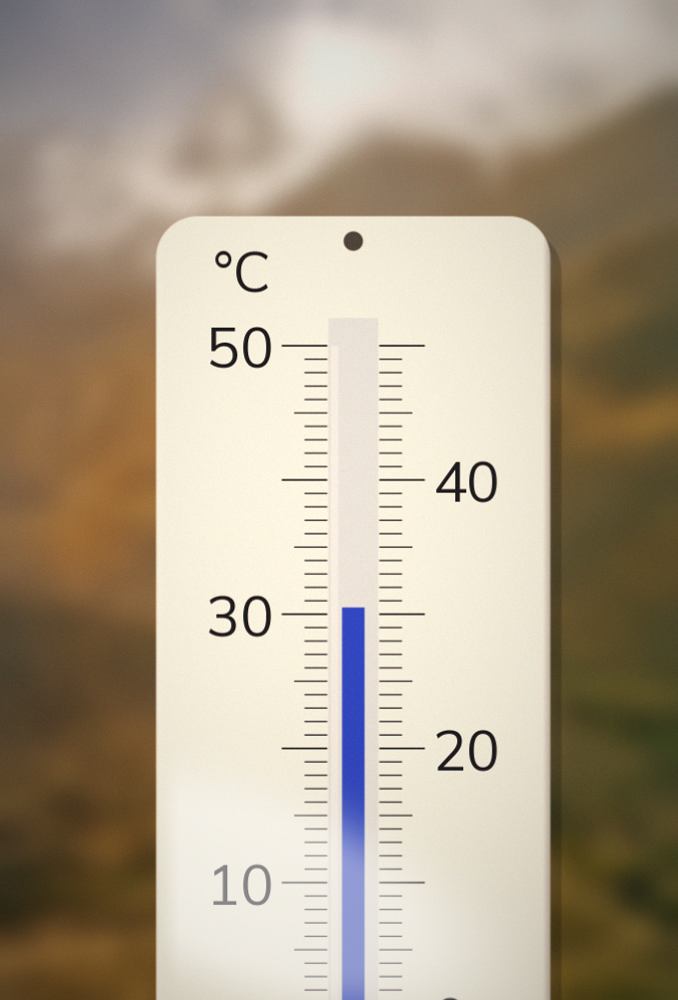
30.5
